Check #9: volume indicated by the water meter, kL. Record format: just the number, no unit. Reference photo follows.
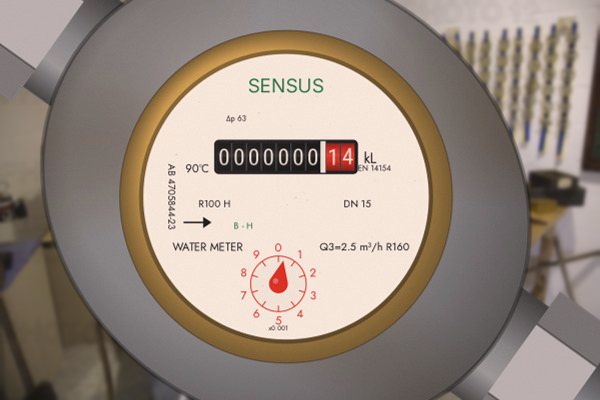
0.140
